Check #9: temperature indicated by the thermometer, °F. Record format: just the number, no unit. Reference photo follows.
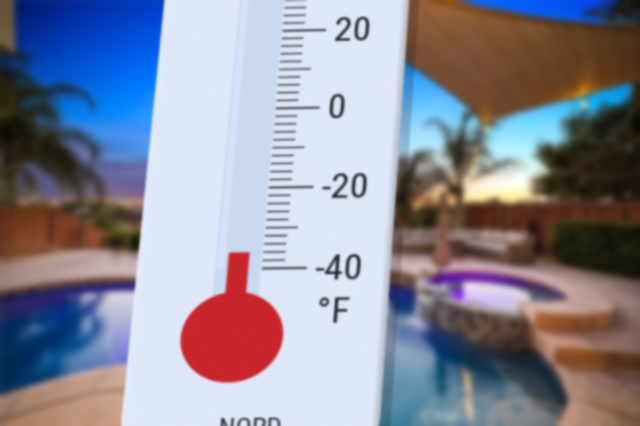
-36
